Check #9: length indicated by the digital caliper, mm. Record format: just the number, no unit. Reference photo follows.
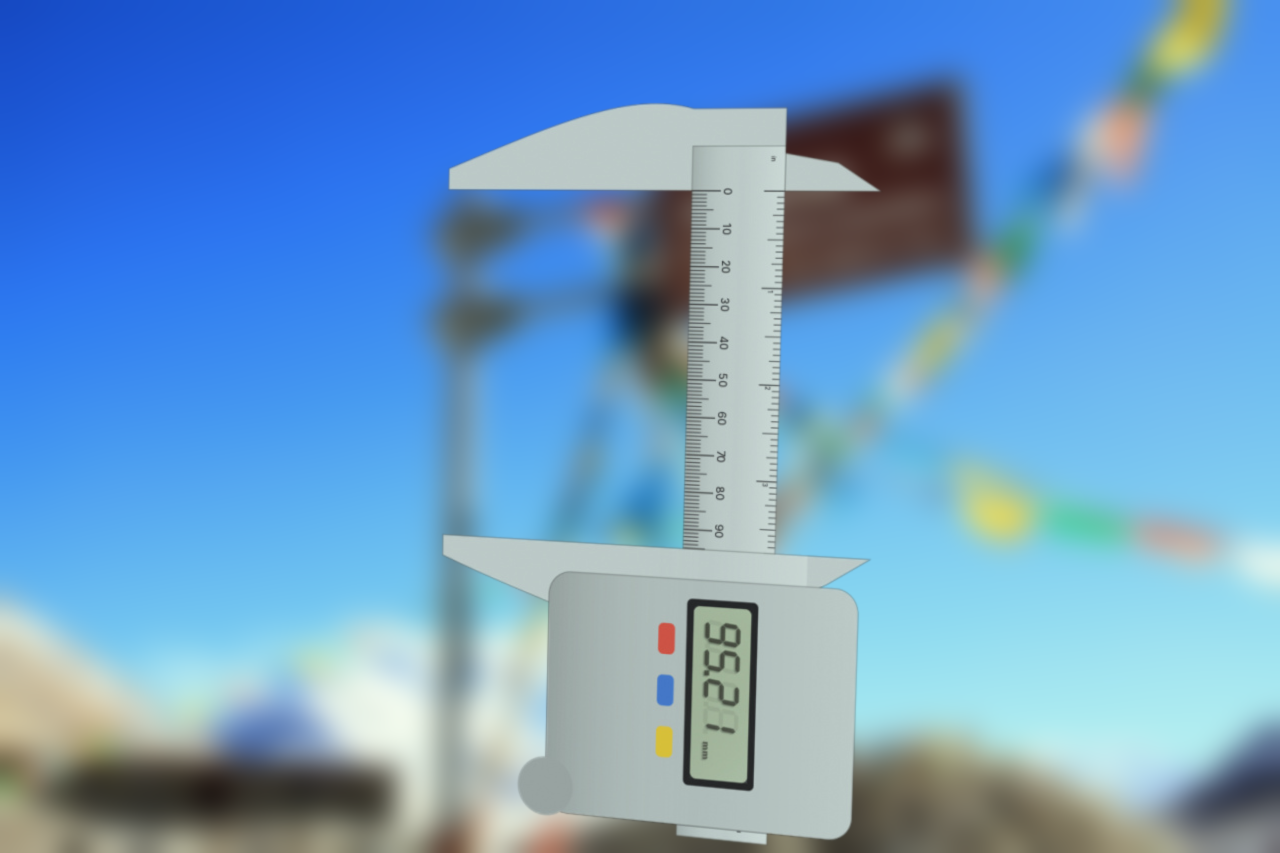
95.21
